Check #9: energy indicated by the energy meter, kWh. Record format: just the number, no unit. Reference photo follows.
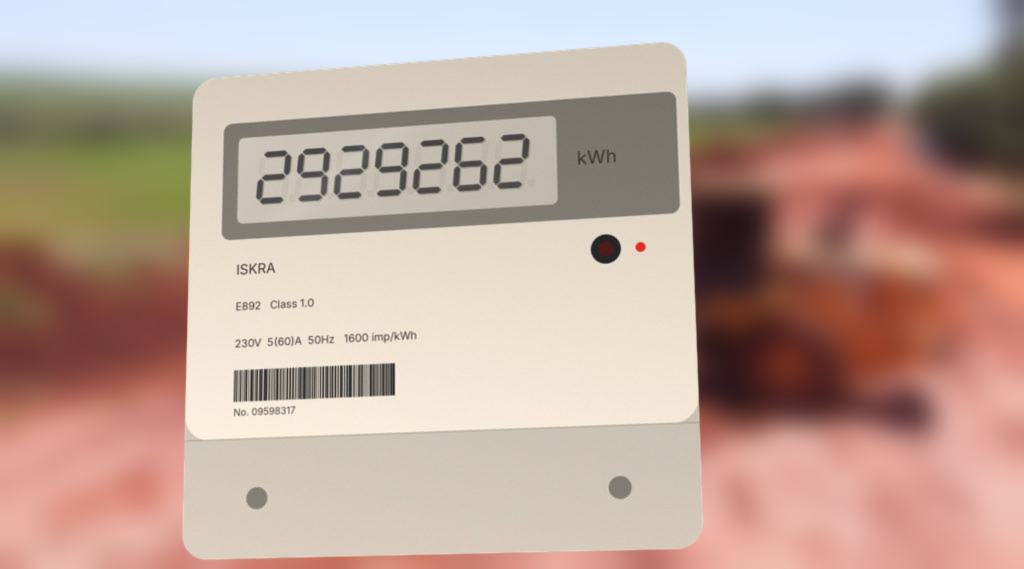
2929262
